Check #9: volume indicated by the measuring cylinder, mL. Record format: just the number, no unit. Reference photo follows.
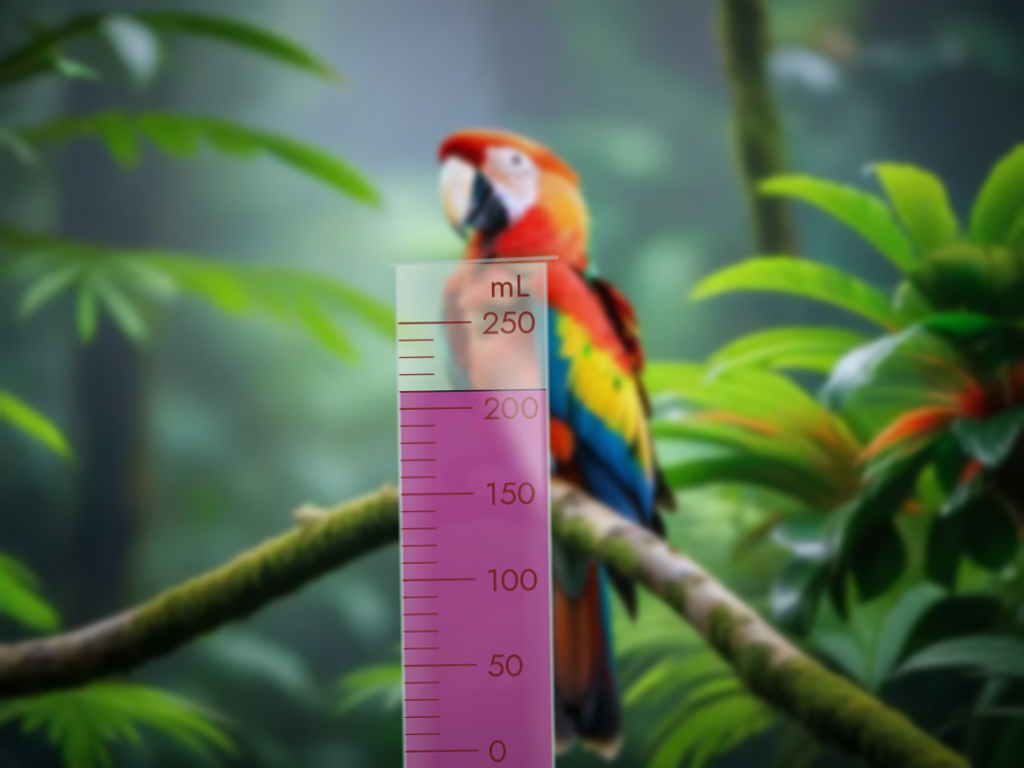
210
